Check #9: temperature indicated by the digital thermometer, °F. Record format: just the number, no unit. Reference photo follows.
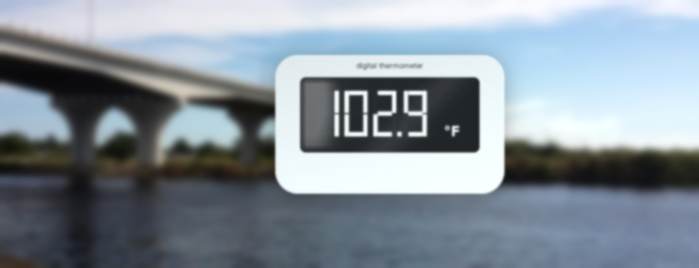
102.9
